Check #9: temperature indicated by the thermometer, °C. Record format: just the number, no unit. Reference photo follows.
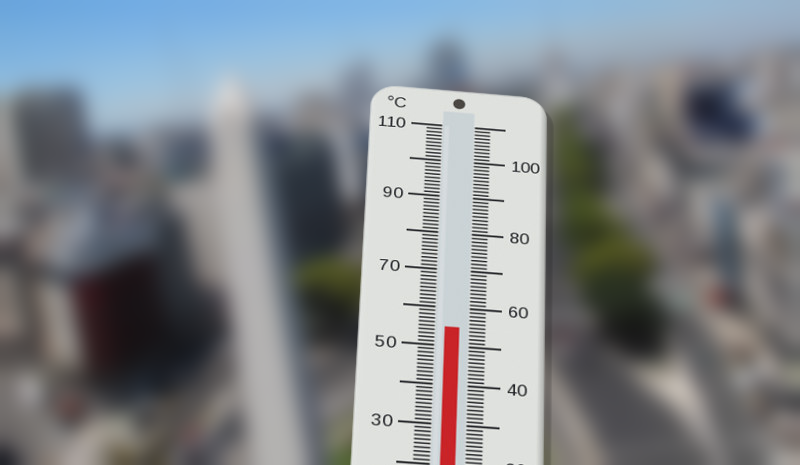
55
